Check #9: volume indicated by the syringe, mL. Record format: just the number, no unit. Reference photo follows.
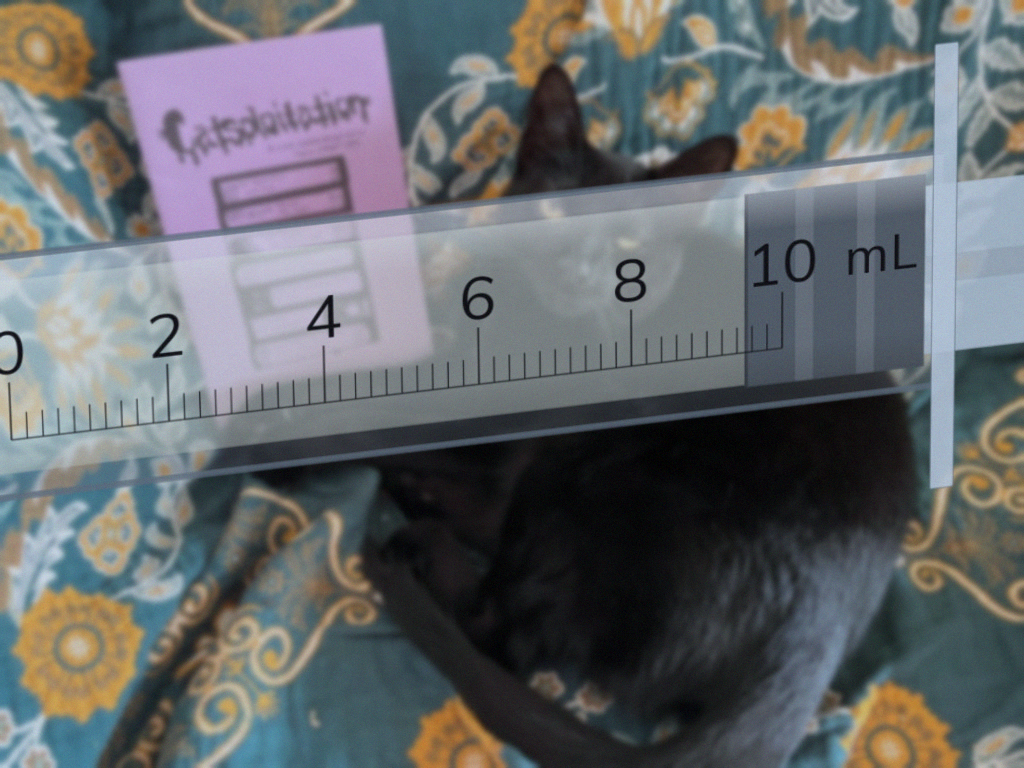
9.5
